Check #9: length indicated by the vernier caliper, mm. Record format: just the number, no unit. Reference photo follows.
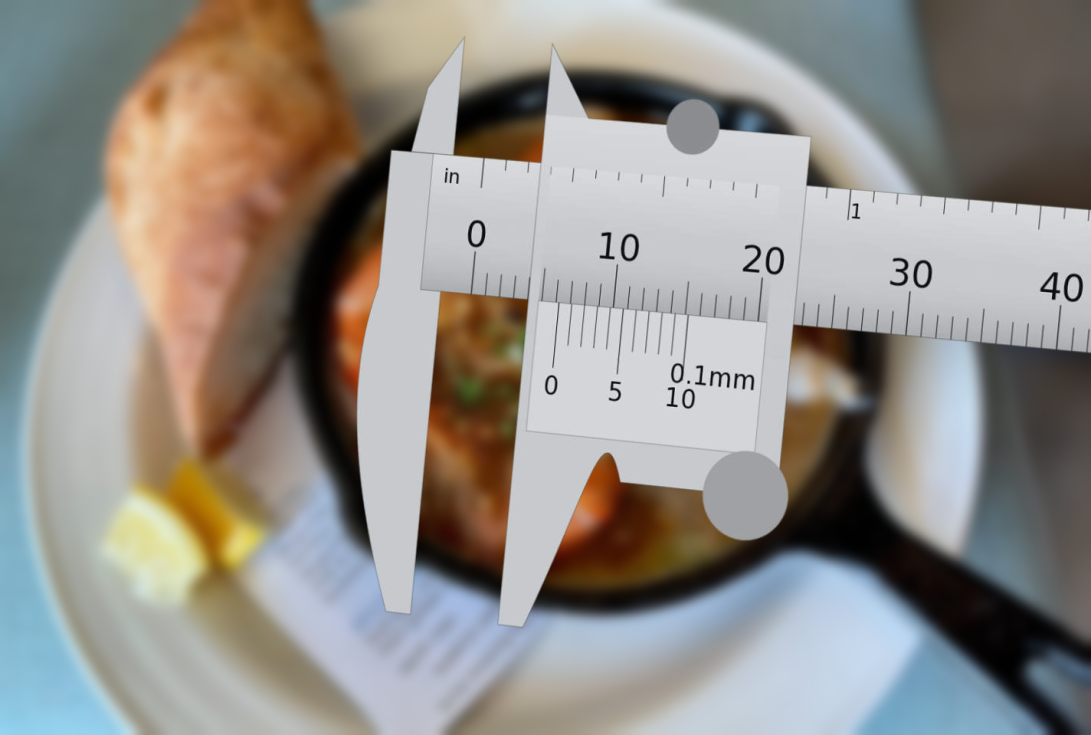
6.2
